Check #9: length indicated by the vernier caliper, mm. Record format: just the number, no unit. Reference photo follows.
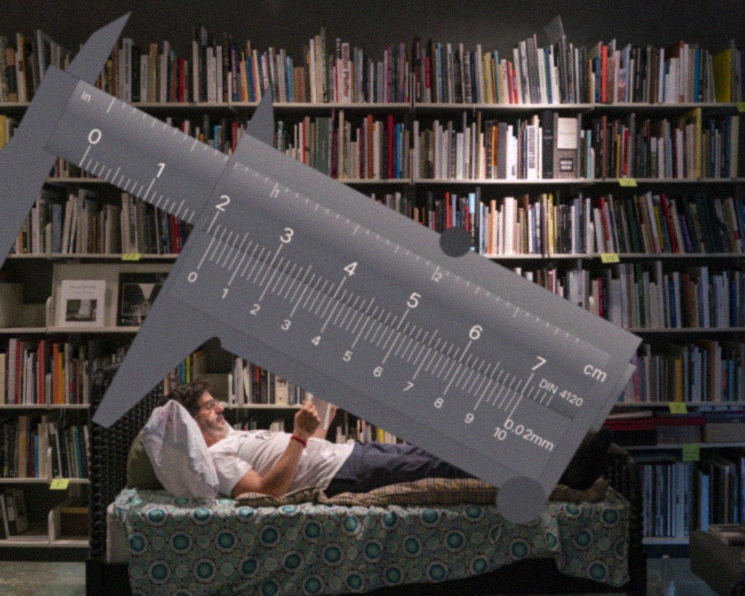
21.2
